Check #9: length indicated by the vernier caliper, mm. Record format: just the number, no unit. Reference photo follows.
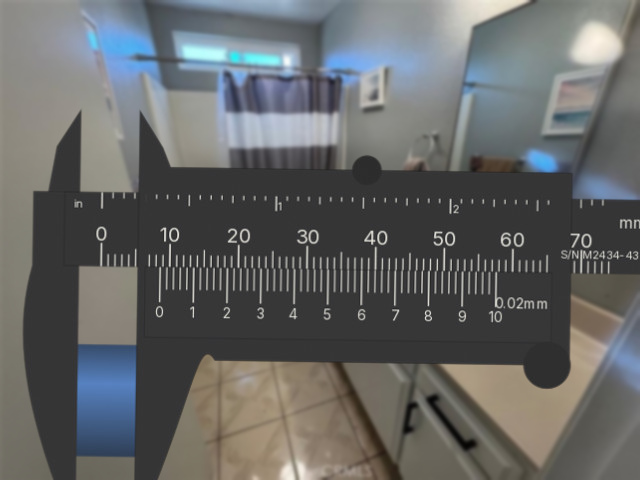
8.6
